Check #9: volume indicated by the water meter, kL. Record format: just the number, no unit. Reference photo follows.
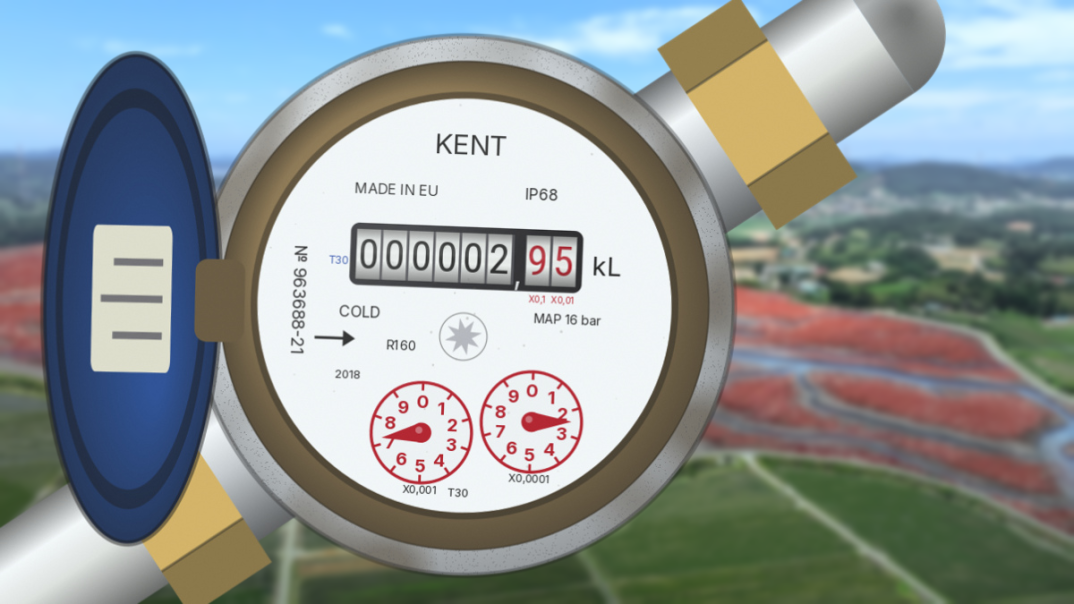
2.9572
